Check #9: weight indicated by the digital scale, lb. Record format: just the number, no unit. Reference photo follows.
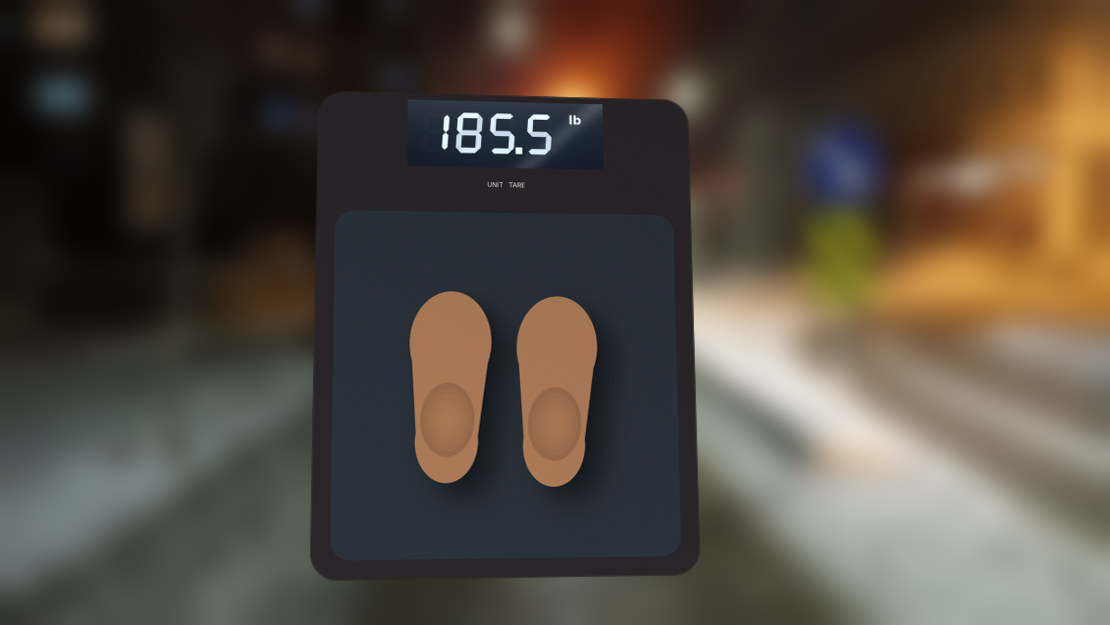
185.5
